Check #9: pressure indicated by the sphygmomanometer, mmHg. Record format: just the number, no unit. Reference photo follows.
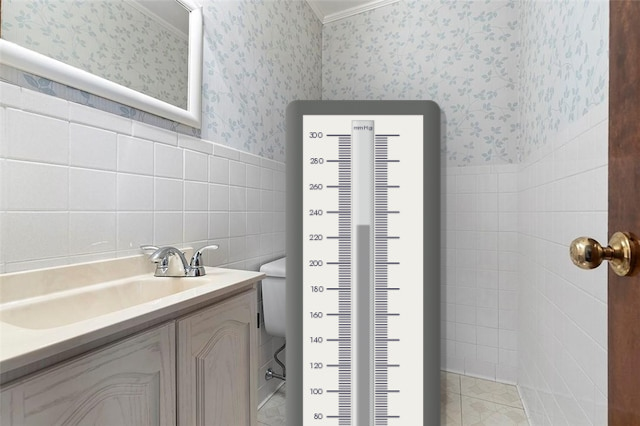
230
